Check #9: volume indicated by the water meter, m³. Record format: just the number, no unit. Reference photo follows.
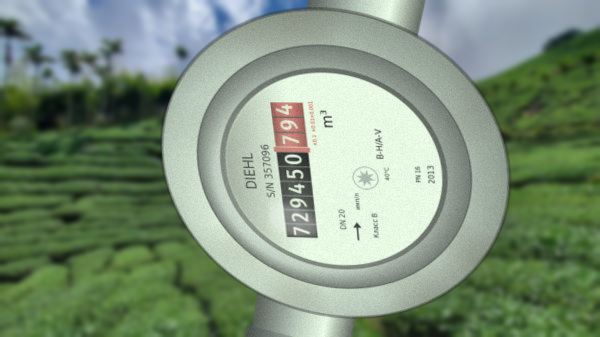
729450.794
